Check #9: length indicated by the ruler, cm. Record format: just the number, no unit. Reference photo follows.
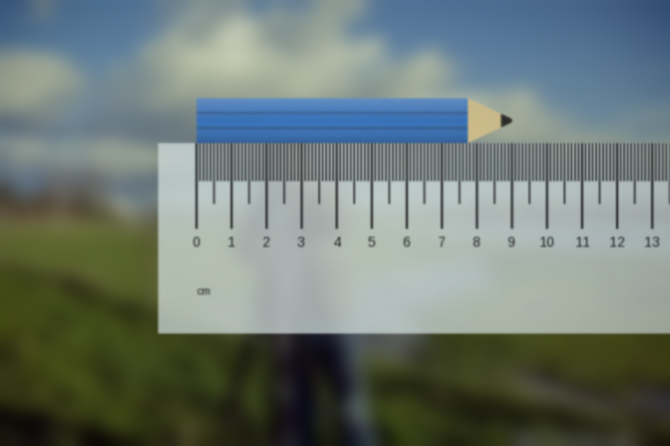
9
